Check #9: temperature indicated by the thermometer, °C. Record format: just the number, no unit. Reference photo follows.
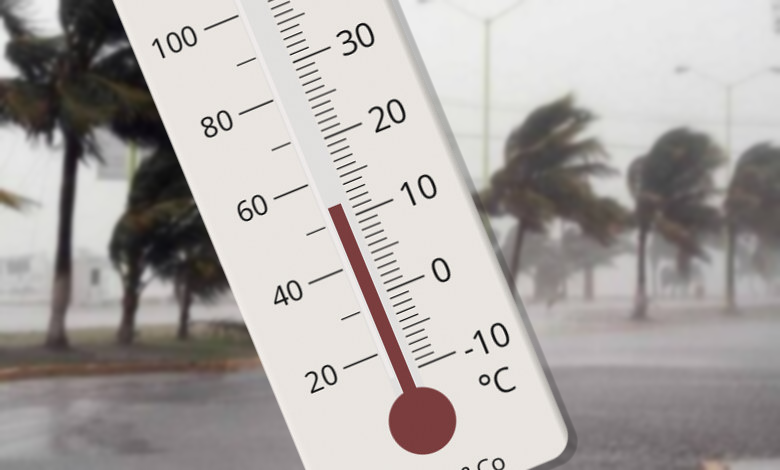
12
